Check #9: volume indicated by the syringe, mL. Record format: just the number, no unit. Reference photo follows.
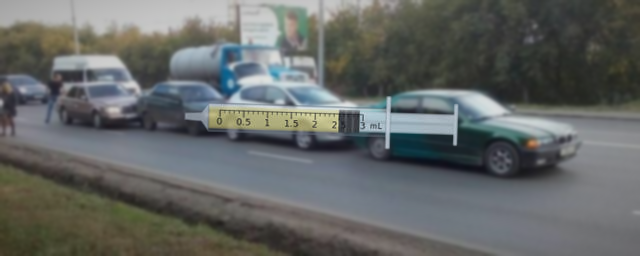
2.5
